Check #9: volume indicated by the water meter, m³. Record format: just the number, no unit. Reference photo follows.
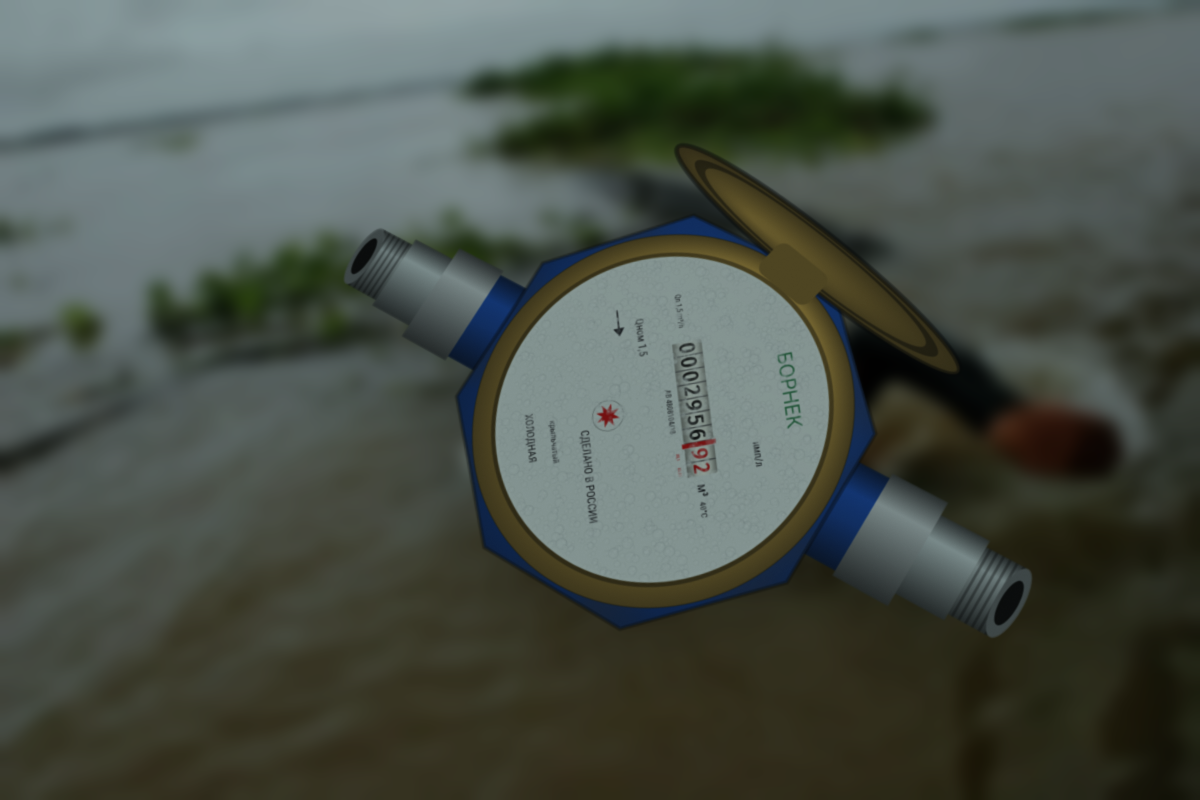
2956.92
